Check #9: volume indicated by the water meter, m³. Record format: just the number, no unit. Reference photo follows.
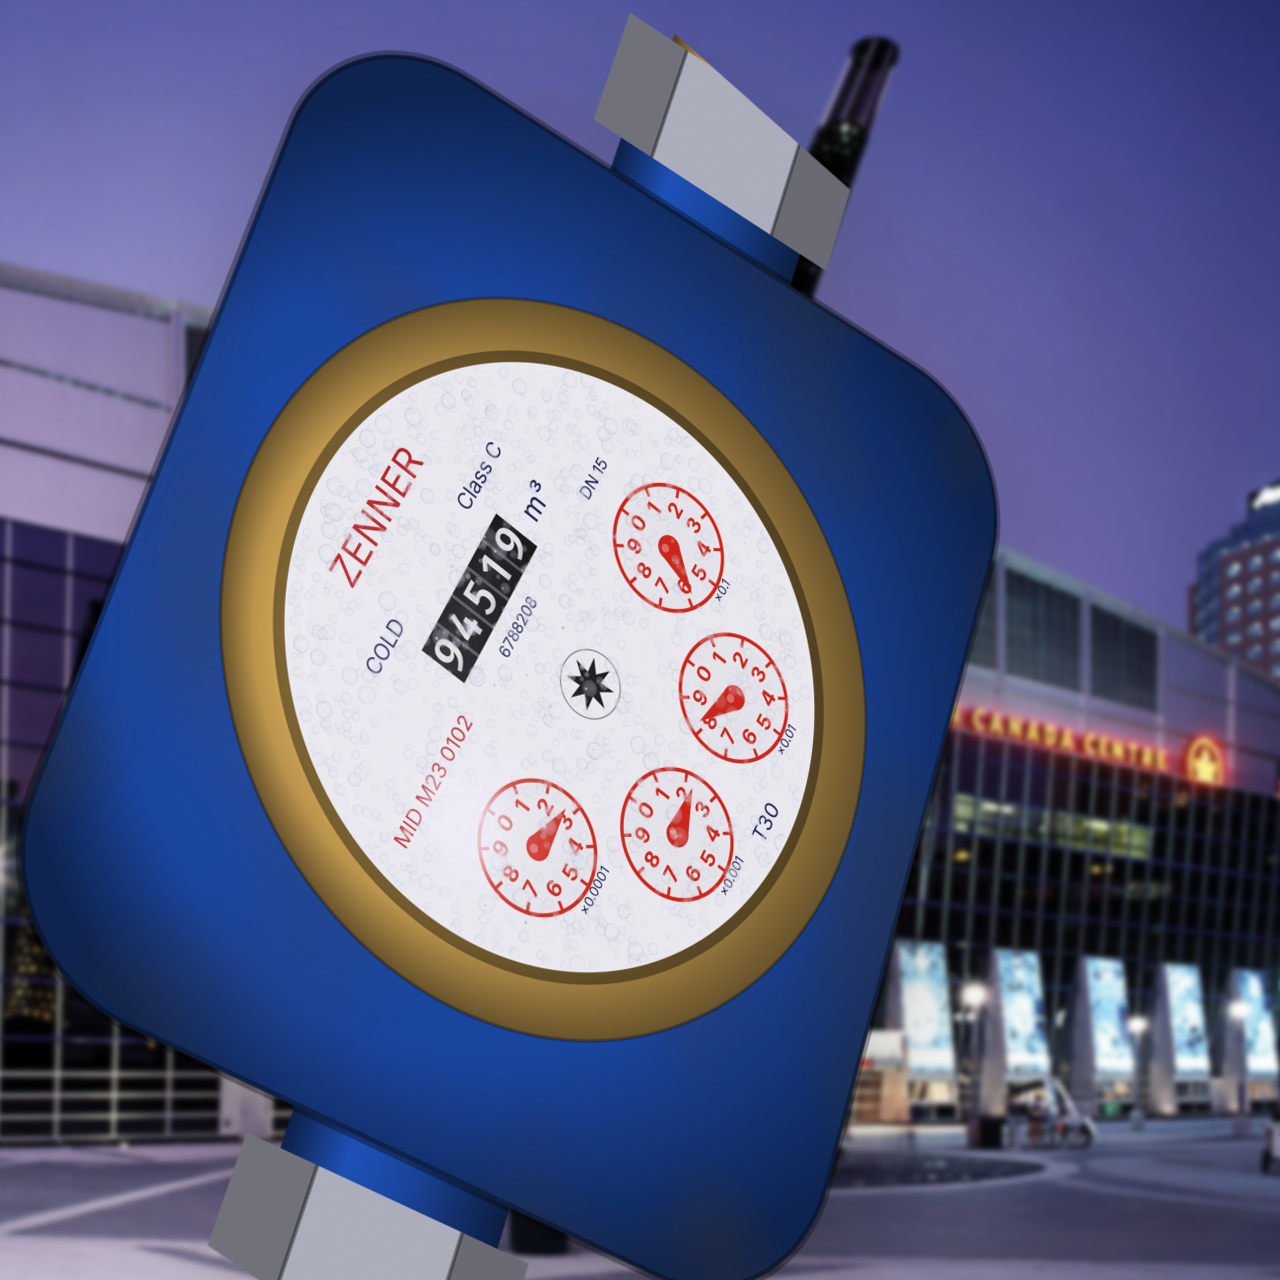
94519.5822
